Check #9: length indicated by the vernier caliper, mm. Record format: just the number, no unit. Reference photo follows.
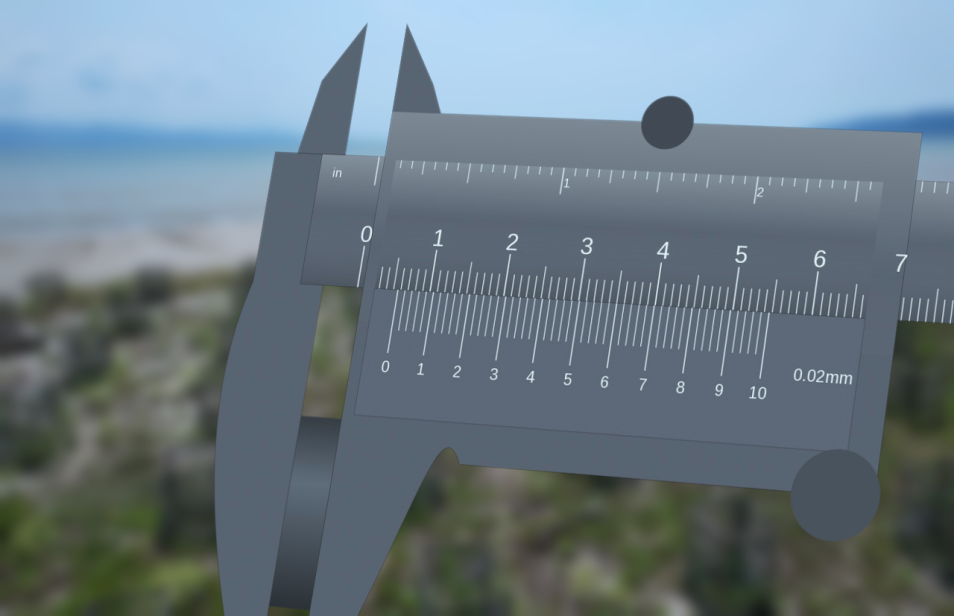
5.6
